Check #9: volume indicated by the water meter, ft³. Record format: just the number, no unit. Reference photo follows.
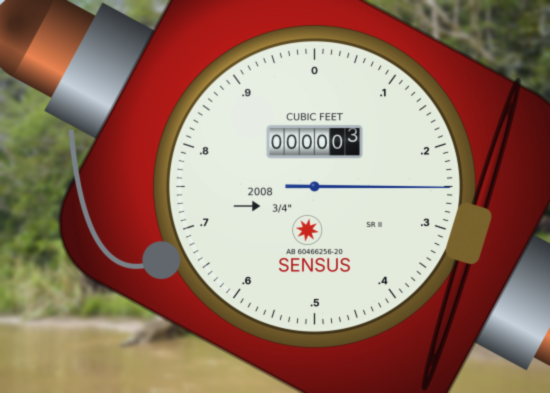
3.25
